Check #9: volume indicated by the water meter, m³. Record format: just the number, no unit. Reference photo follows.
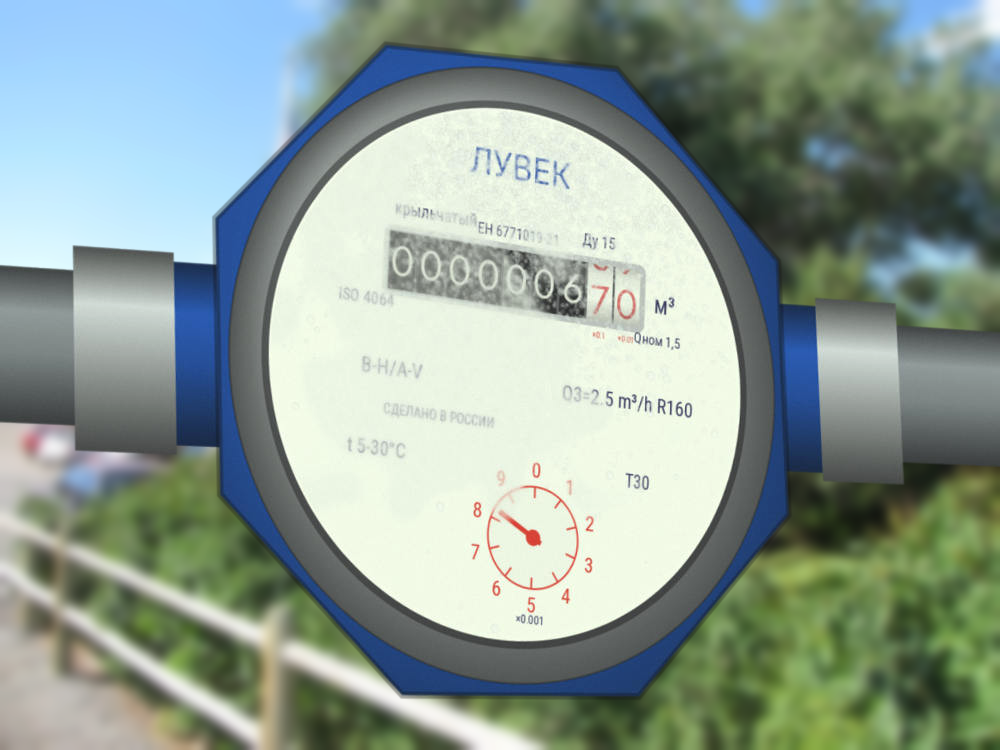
6.698
